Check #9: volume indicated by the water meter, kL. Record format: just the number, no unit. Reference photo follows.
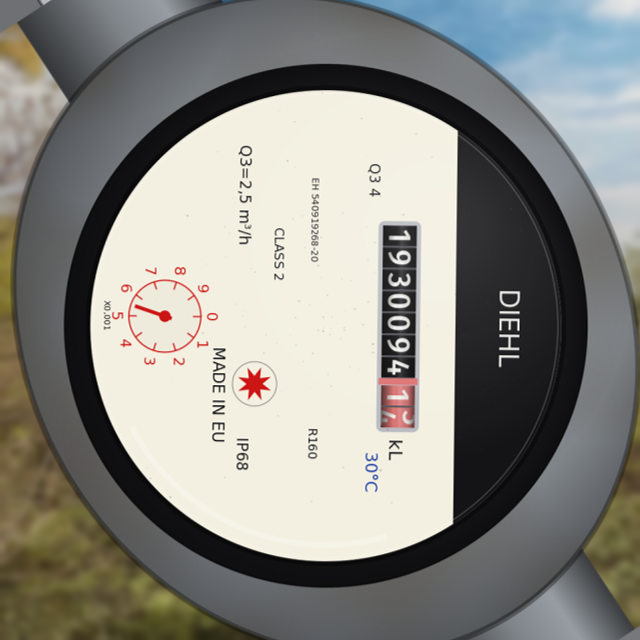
1930094.135
